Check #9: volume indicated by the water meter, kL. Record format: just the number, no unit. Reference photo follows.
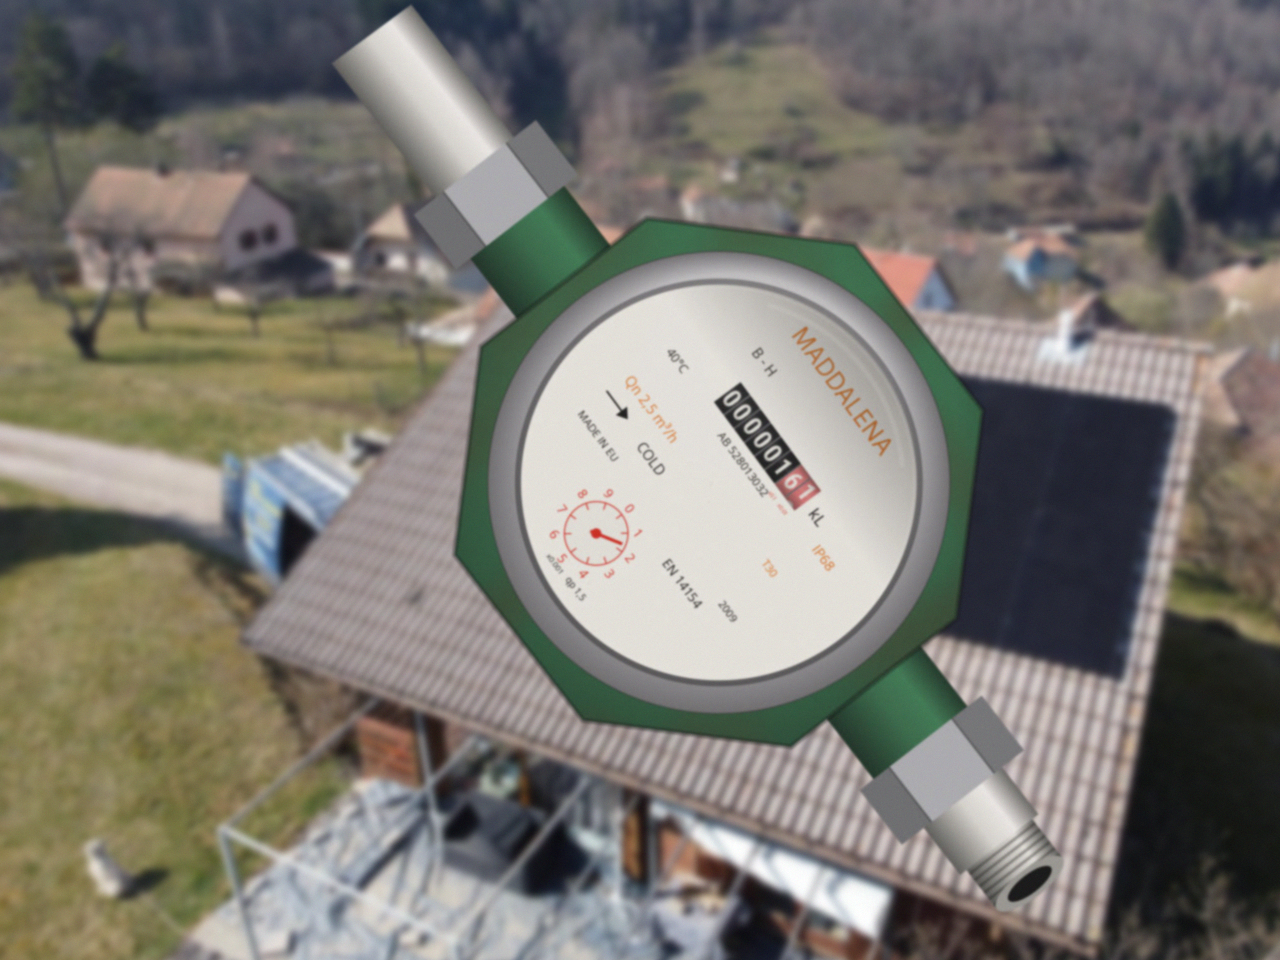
1.611
